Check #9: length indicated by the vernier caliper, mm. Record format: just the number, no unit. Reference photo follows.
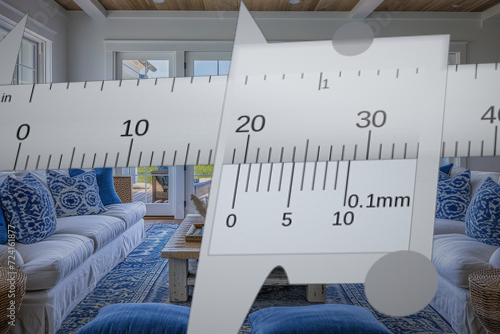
19.6
